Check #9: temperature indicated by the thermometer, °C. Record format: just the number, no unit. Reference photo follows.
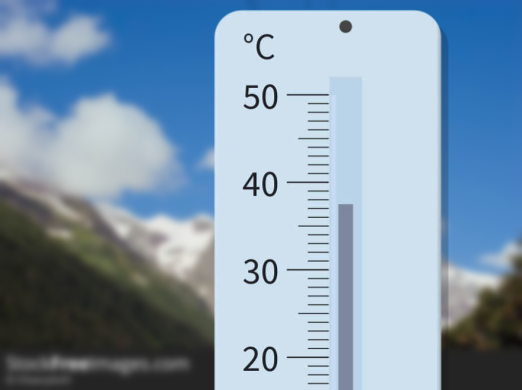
37.5
